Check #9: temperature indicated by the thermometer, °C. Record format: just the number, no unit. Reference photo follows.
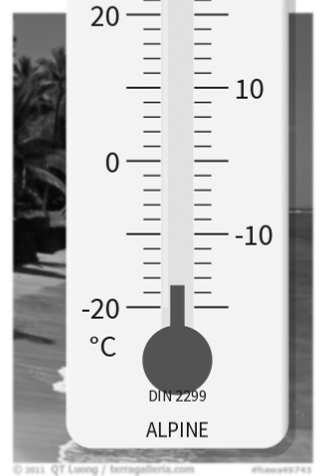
-17
